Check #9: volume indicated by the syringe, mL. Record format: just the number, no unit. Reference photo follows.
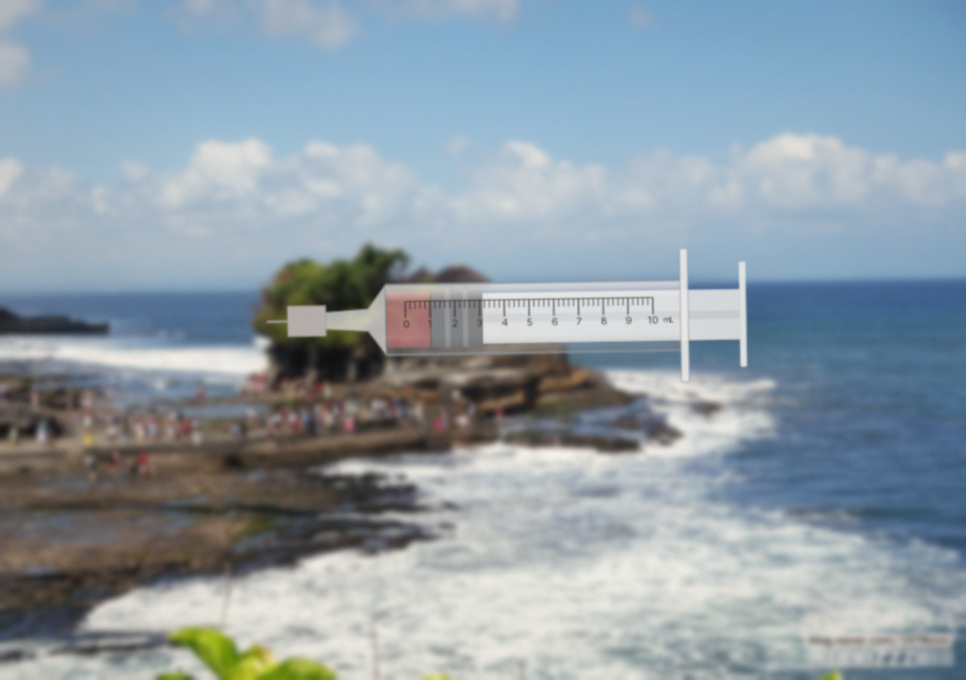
1
